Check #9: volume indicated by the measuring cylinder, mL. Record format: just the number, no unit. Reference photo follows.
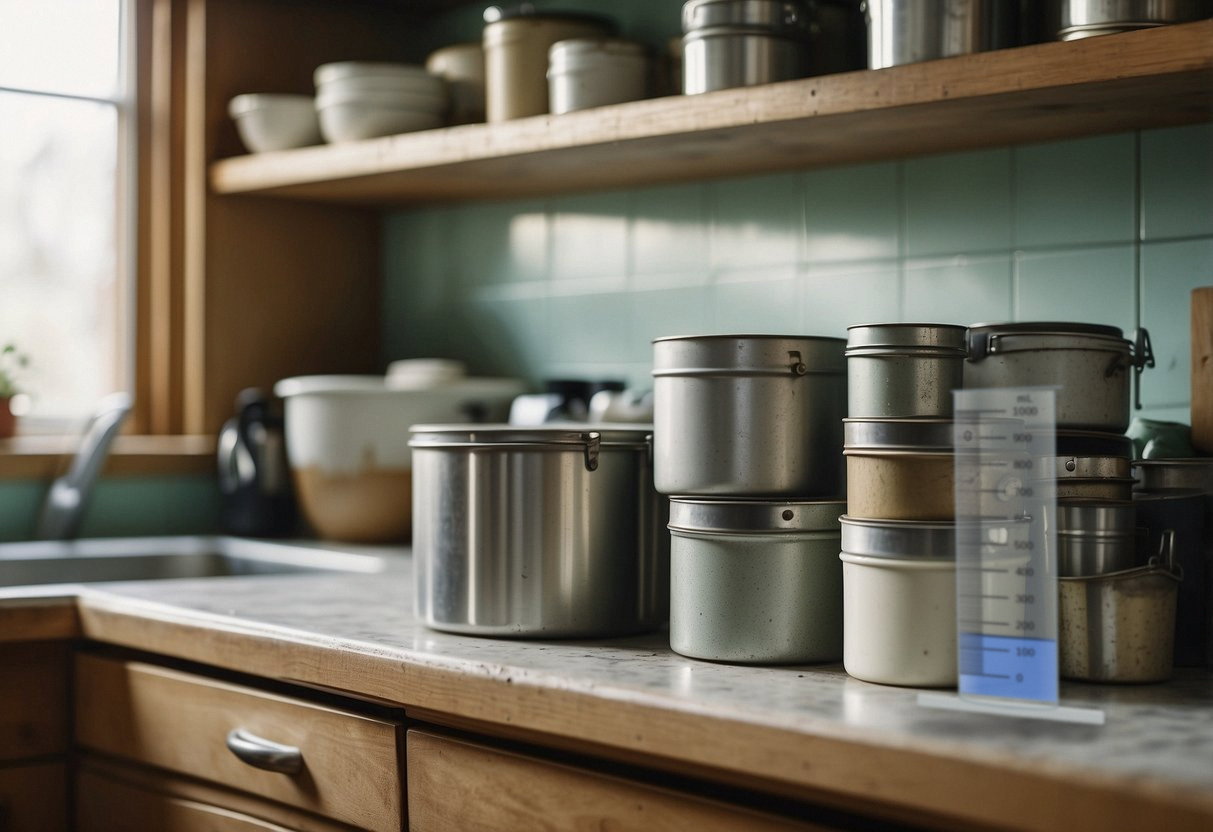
150
